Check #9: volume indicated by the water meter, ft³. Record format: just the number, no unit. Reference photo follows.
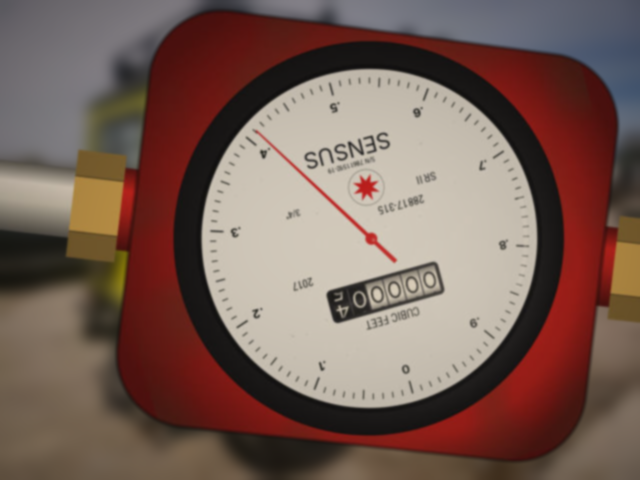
4.41
